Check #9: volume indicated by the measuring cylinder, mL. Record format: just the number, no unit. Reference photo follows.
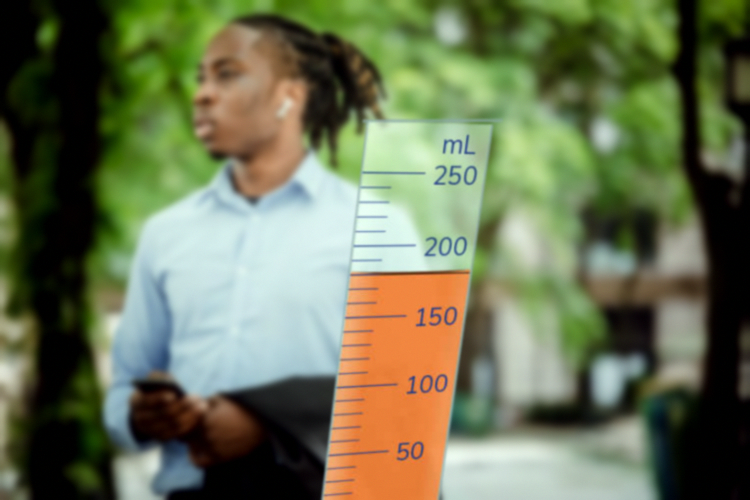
180
